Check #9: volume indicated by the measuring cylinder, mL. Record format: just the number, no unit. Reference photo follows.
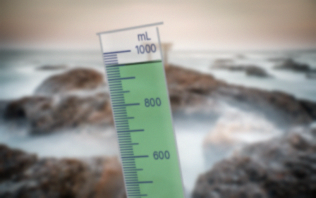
950
